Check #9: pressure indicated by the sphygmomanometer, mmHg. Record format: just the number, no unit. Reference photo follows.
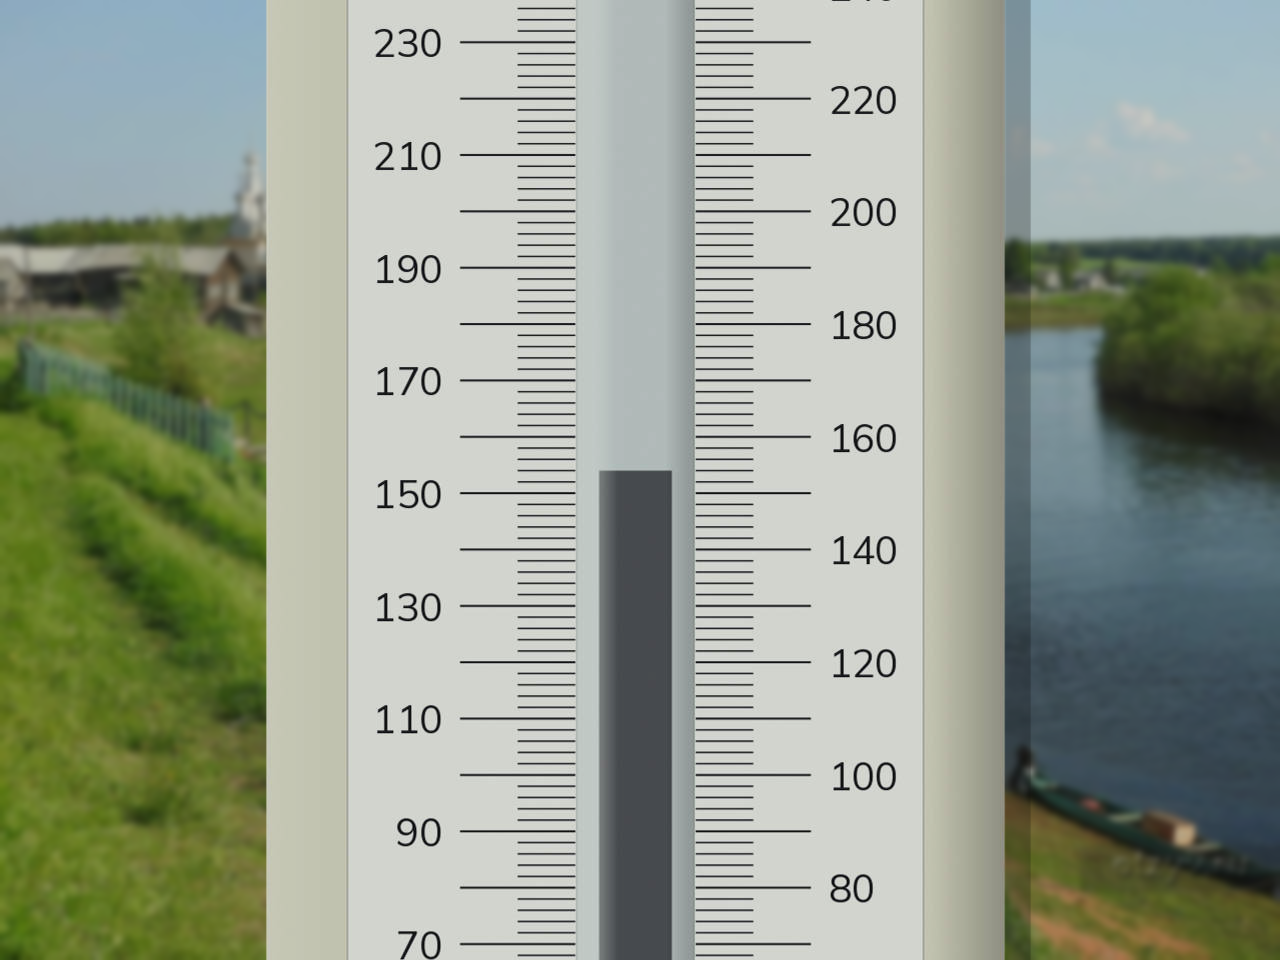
154
